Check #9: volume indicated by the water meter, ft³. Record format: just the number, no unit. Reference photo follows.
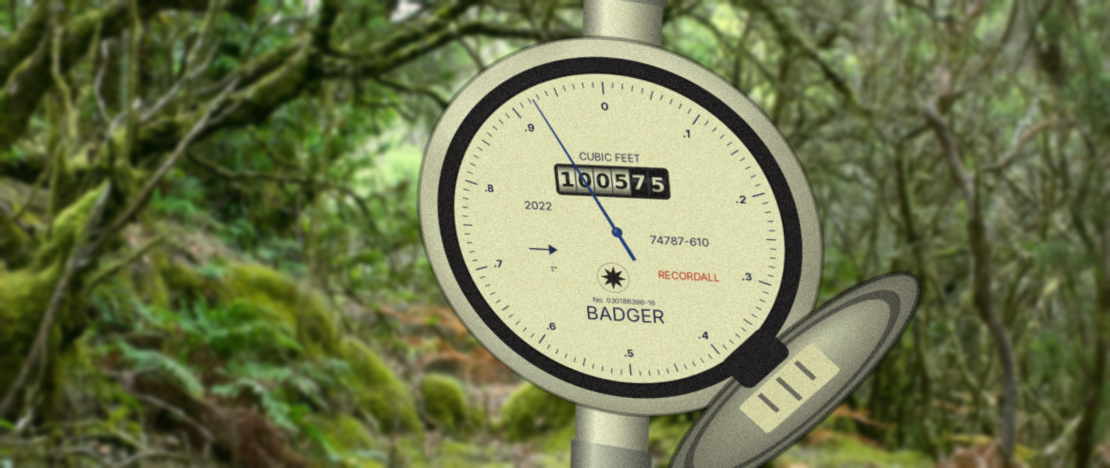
100574.92
